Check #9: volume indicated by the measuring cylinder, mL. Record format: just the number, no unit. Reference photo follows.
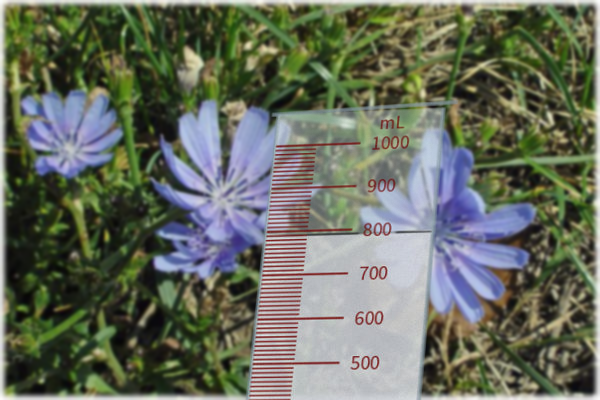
790
